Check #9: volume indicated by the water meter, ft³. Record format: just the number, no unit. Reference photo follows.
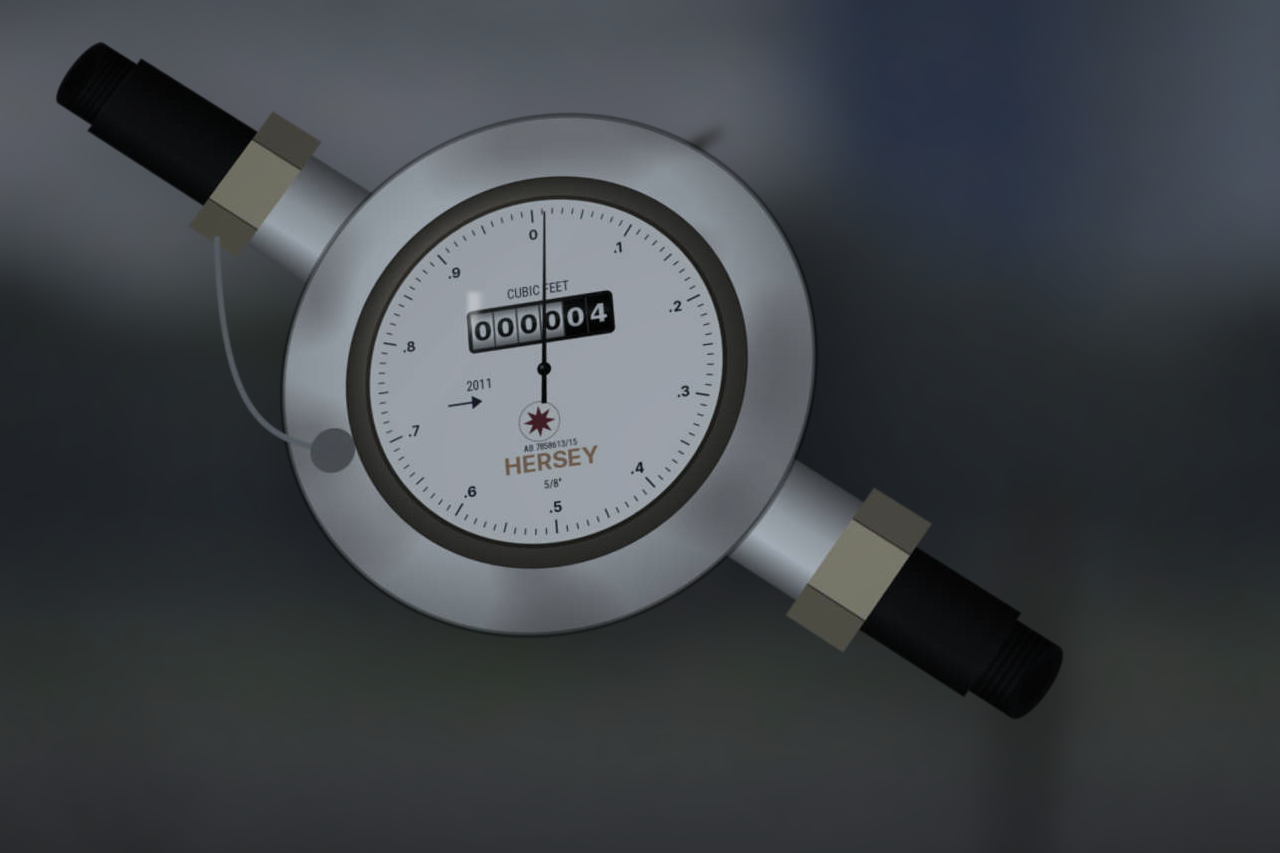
4.01
